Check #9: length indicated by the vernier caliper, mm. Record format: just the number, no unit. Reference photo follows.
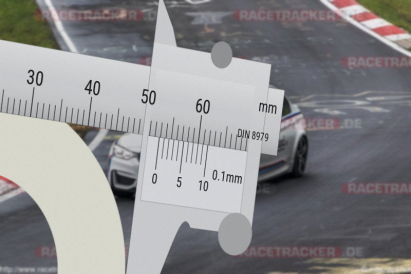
52.8
